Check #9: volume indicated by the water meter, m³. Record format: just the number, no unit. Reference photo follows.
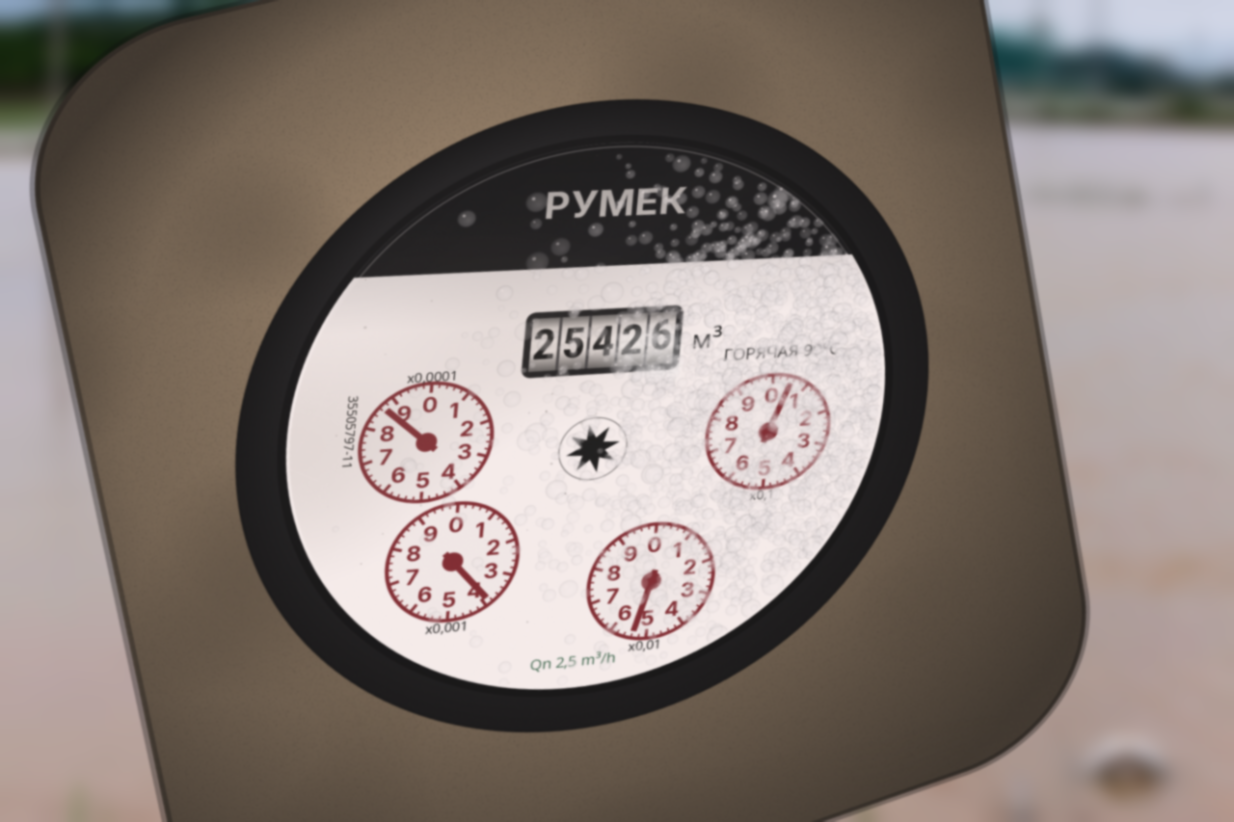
25426.0538
